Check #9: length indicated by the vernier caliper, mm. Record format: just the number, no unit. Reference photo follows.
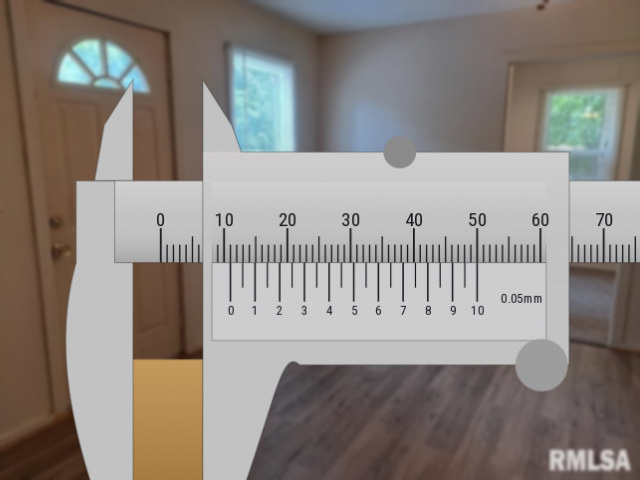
11.0
